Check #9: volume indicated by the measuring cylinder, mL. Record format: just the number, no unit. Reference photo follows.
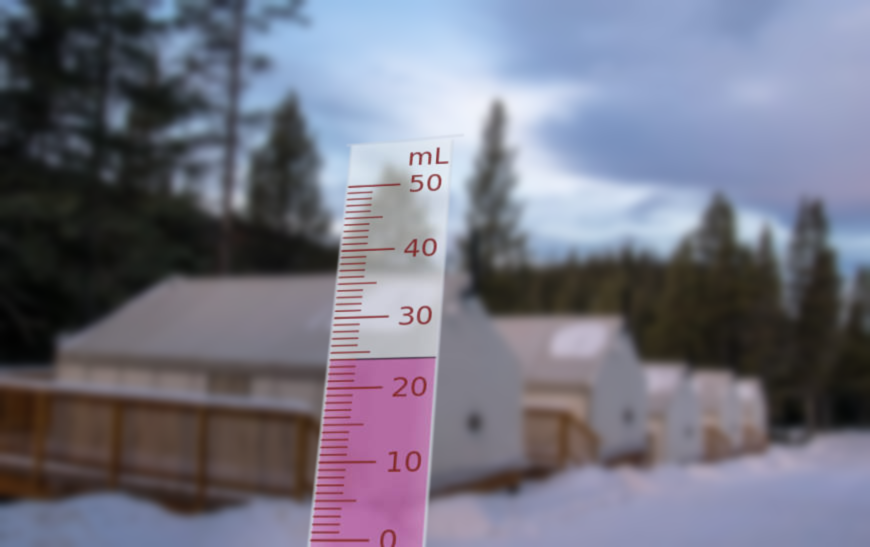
24
